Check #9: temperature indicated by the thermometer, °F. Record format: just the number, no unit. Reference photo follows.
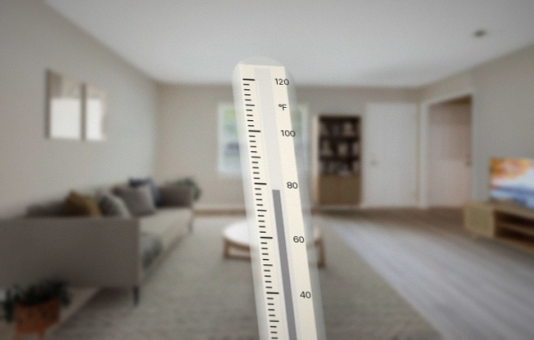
78
